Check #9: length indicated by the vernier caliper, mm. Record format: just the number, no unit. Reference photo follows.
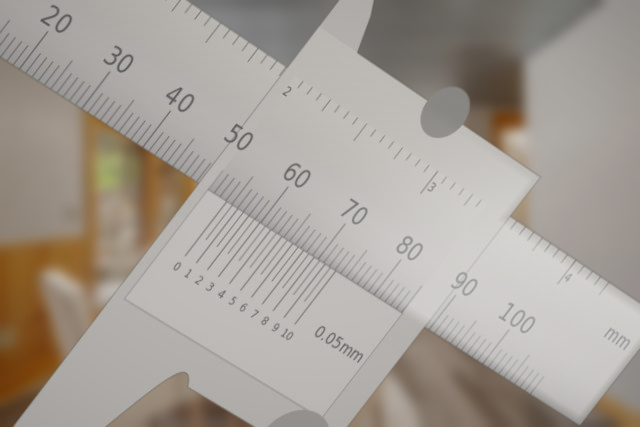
54.2
